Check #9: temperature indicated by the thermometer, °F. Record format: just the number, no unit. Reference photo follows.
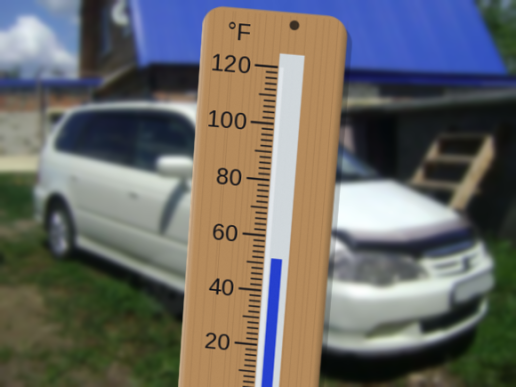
52
